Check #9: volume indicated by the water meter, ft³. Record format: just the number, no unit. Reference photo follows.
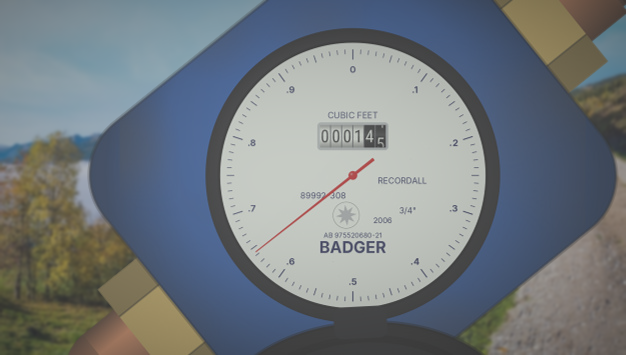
144.64
